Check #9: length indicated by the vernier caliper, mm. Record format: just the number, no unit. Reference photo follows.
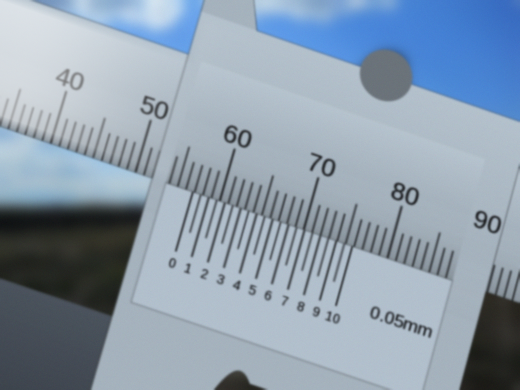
56.8
